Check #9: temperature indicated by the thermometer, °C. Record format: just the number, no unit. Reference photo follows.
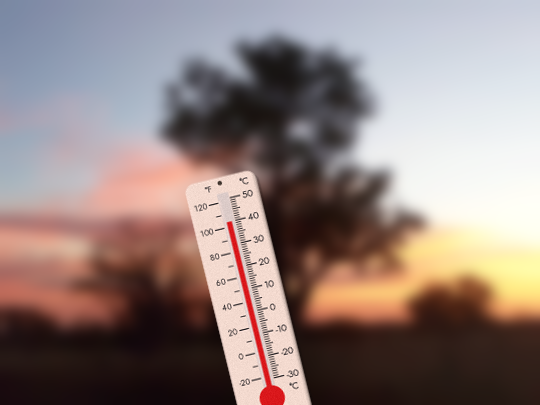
40
